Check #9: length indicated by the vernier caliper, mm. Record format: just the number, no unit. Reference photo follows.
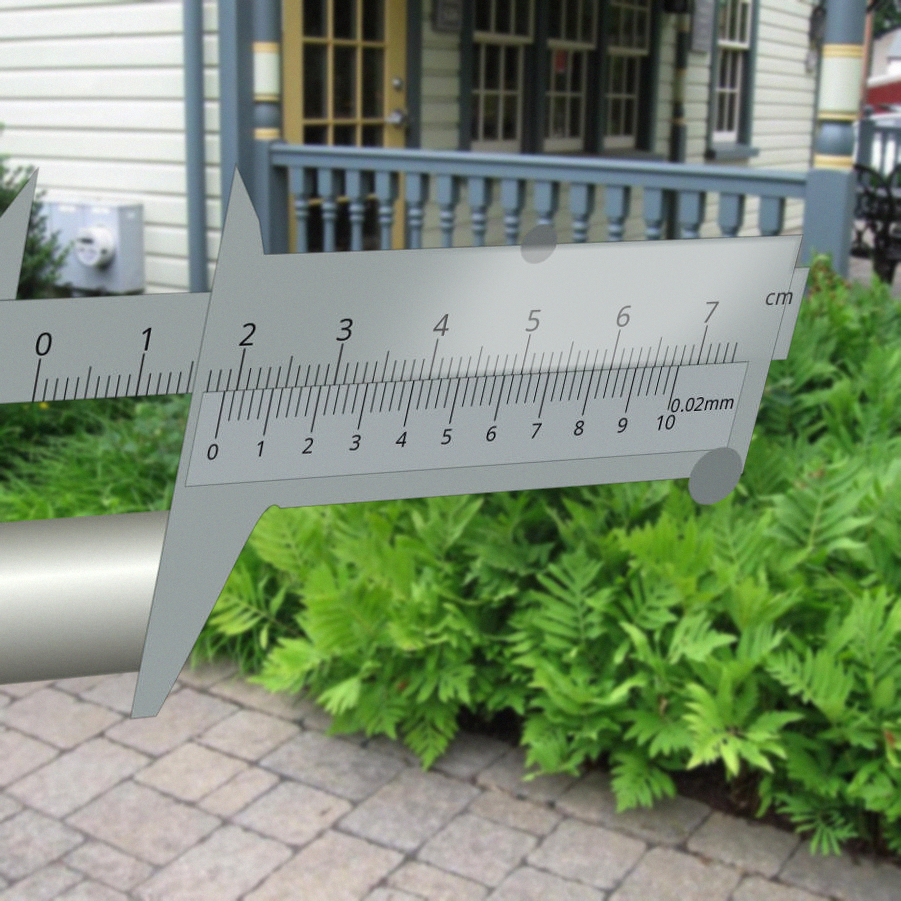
18.8
